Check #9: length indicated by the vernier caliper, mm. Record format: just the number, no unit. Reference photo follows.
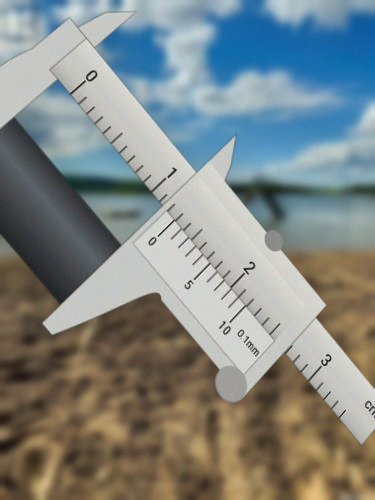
12.9
